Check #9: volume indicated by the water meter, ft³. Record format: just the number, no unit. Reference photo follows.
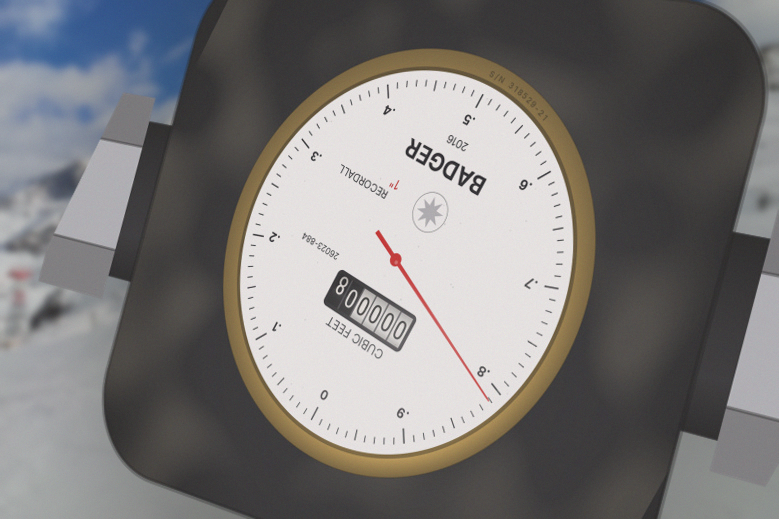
7.81
